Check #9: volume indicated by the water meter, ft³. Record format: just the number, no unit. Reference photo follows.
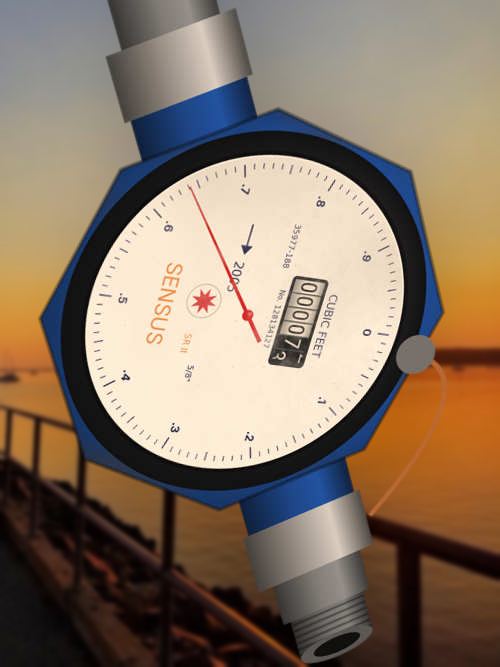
72.64
